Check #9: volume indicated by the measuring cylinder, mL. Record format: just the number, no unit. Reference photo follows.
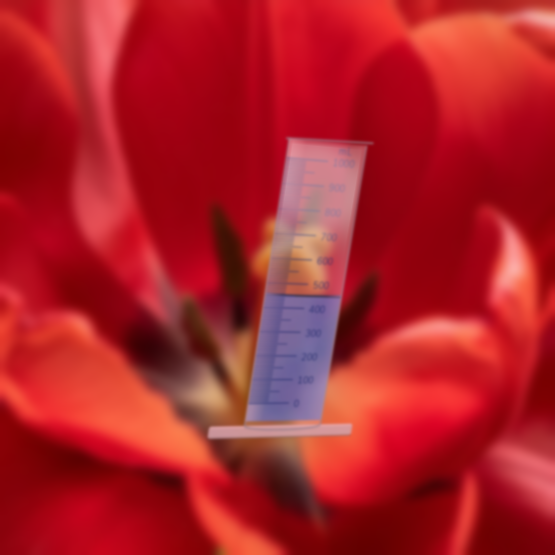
450
